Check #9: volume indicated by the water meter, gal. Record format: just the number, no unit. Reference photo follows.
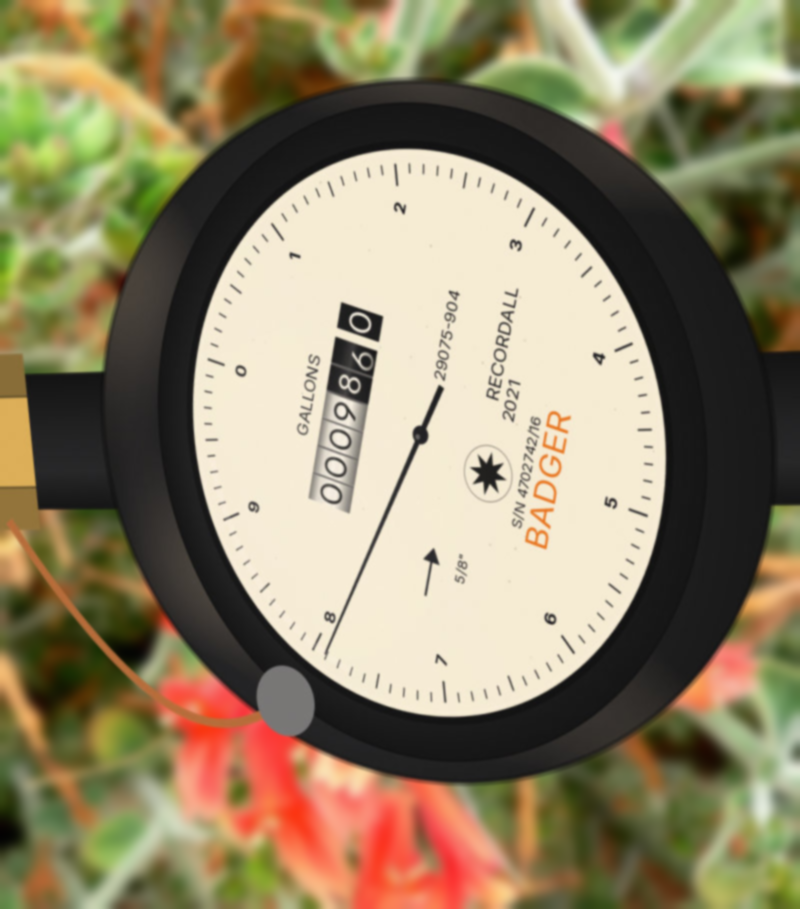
9857.9
